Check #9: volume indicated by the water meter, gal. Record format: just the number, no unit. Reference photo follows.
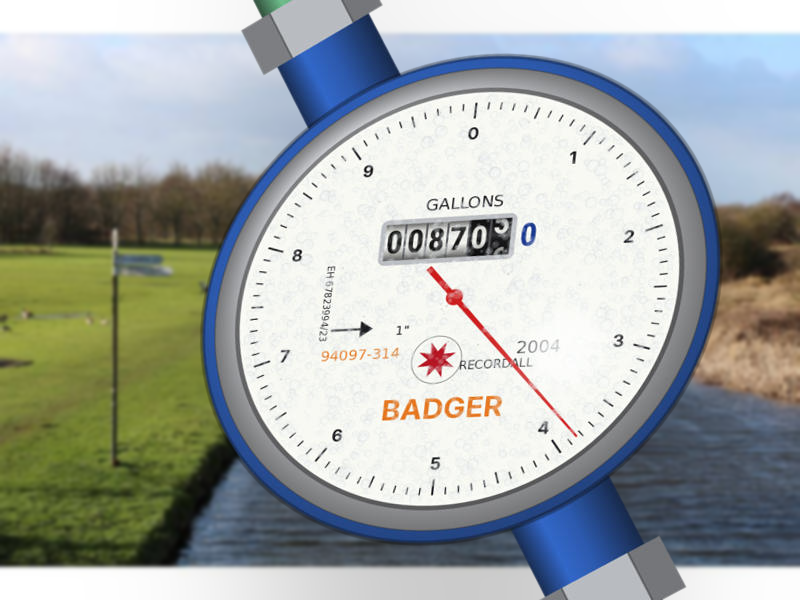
87053.8
